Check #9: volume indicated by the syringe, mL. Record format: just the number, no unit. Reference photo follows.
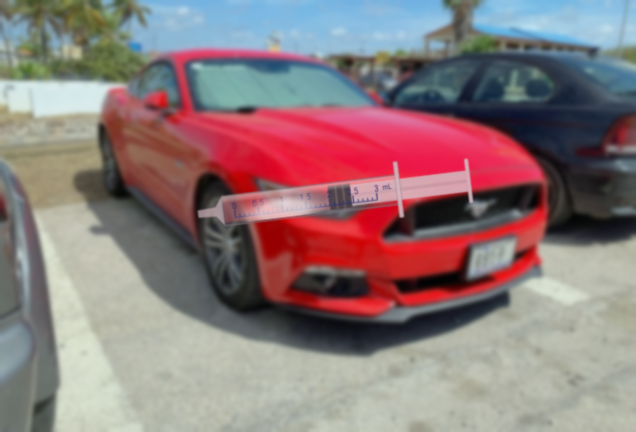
2
